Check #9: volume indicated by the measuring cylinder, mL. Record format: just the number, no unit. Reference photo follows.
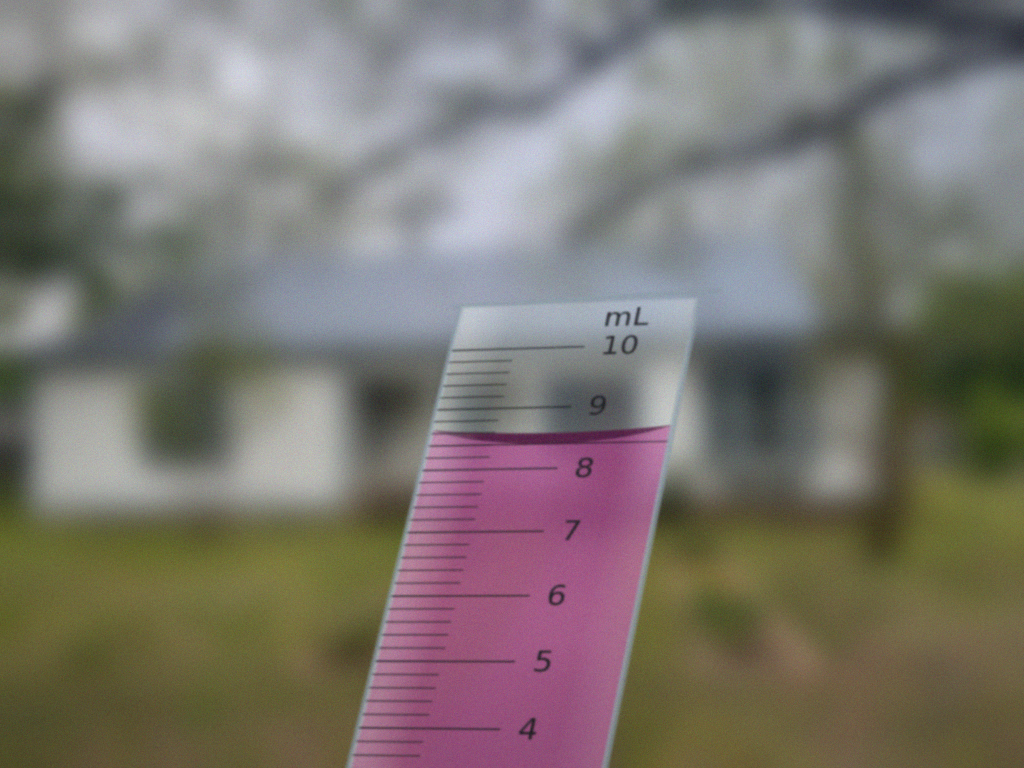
8.4
